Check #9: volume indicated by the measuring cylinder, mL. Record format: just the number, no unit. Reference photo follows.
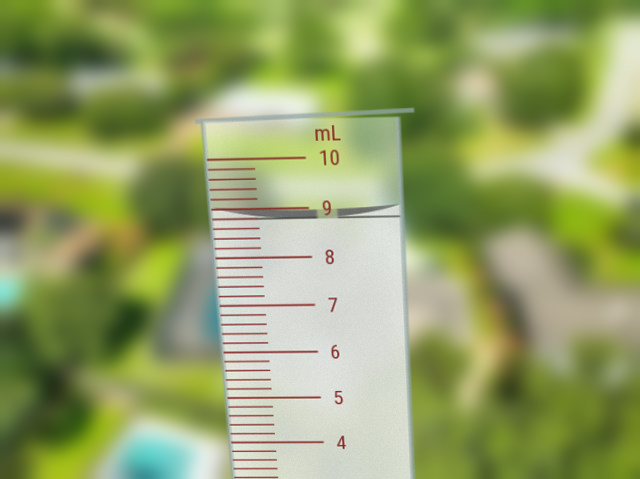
8.8
